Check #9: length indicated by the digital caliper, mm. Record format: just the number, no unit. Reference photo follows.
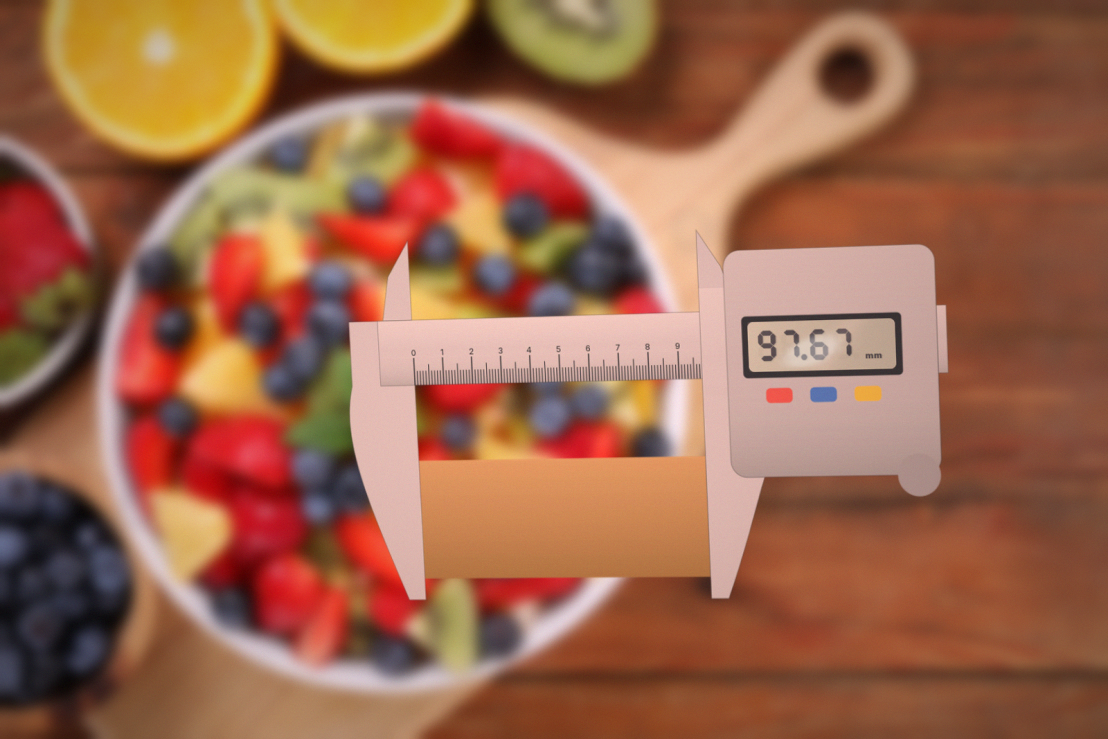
97.67
